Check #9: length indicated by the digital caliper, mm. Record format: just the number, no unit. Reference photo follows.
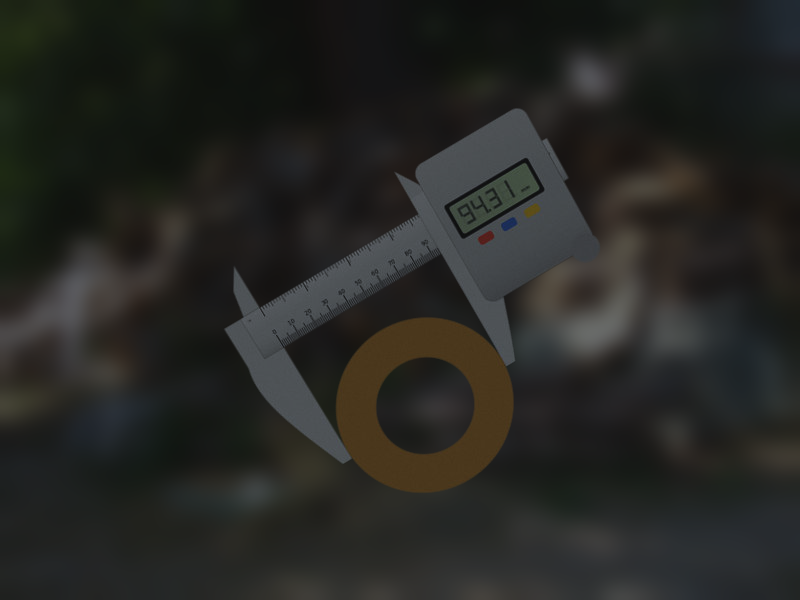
94.31
